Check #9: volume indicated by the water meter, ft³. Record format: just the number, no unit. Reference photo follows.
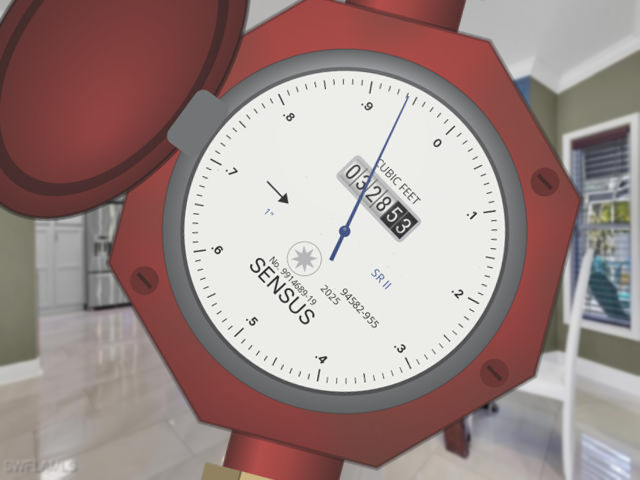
32852.94
